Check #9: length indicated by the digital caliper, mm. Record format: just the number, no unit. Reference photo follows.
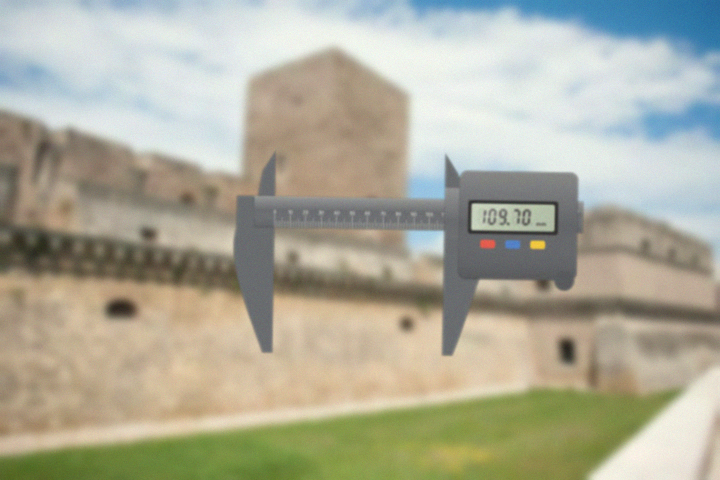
109.70
